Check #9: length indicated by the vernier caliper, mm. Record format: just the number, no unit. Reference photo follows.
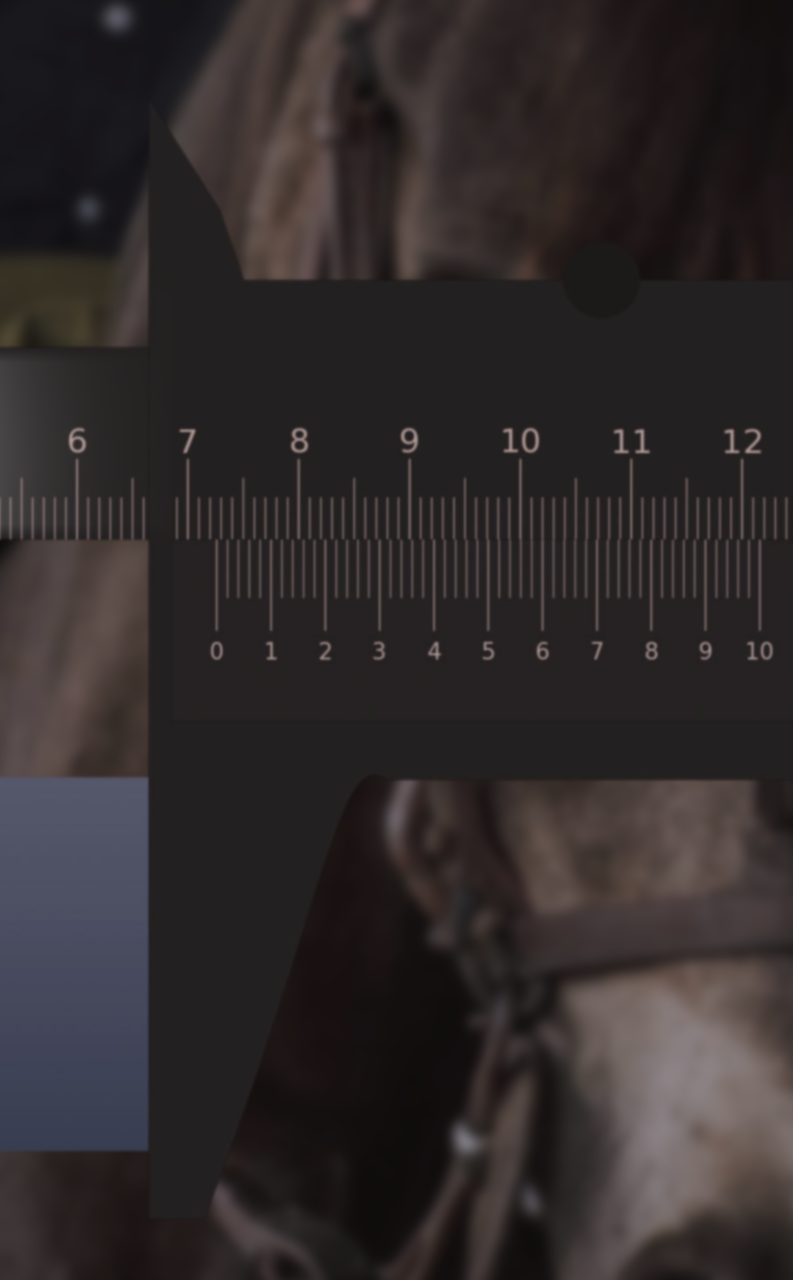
72.6
